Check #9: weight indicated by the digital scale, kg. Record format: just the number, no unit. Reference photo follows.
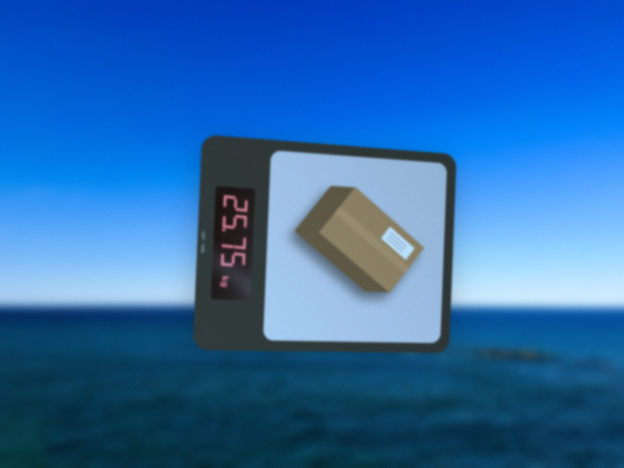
25.75
